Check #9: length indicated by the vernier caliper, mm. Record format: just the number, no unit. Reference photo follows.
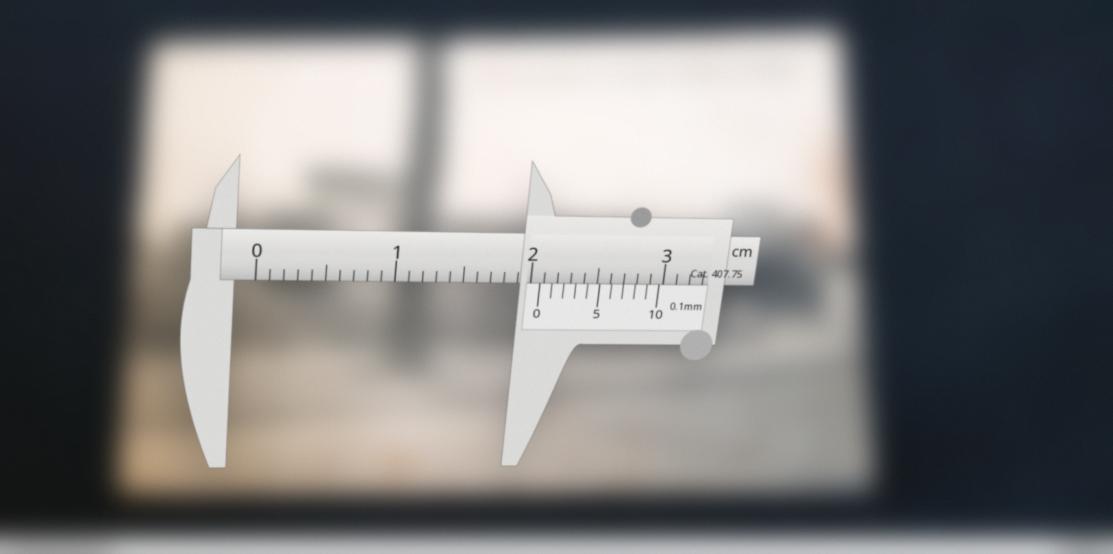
20.7
